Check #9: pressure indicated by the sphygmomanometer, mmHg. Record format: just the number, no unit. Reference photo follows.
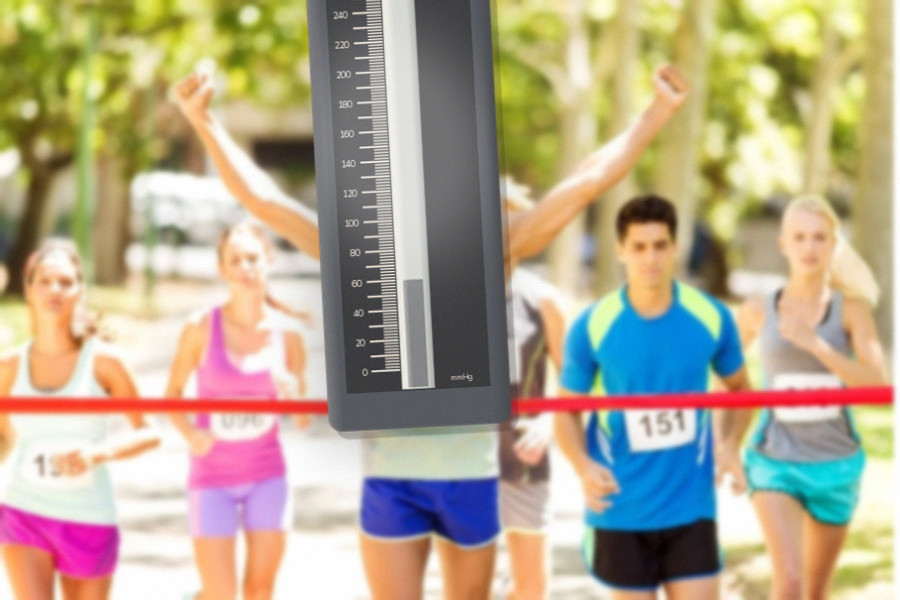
60
